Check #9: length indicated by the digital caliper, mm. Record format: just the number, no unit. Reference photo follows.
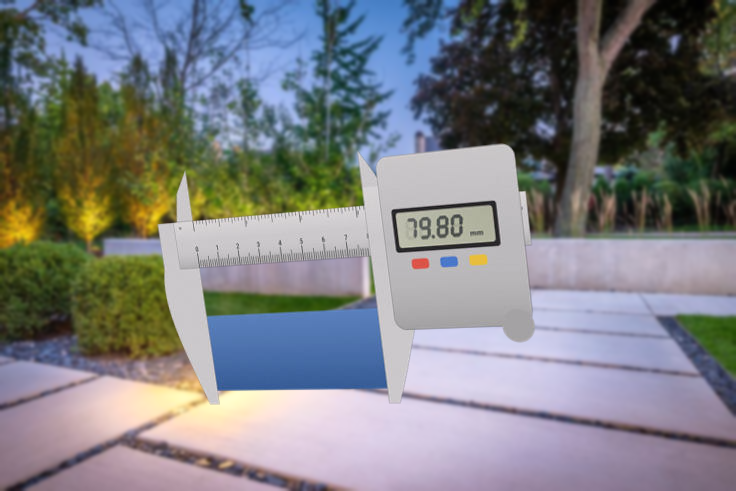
79.80
